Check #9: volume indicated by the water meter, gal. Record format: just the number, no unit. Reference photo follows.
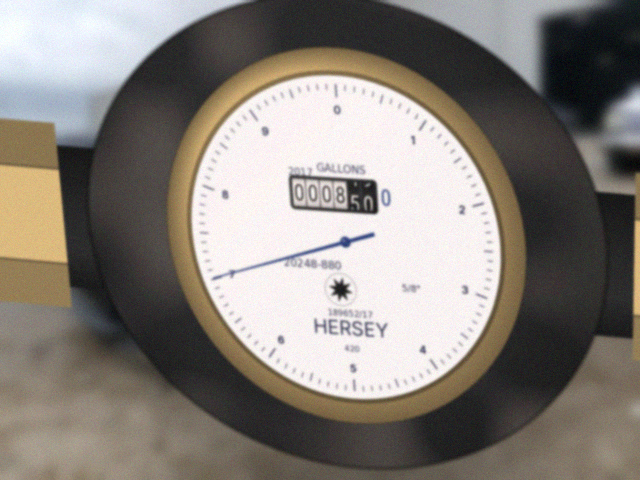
8497.0
